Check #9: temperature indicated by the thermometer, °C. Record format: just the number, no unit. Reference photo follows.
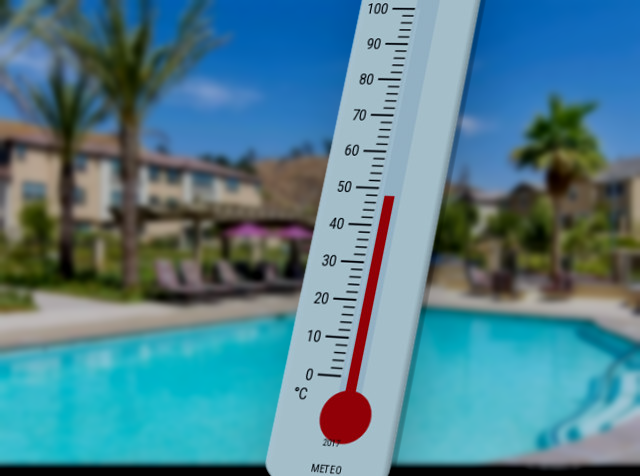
48
